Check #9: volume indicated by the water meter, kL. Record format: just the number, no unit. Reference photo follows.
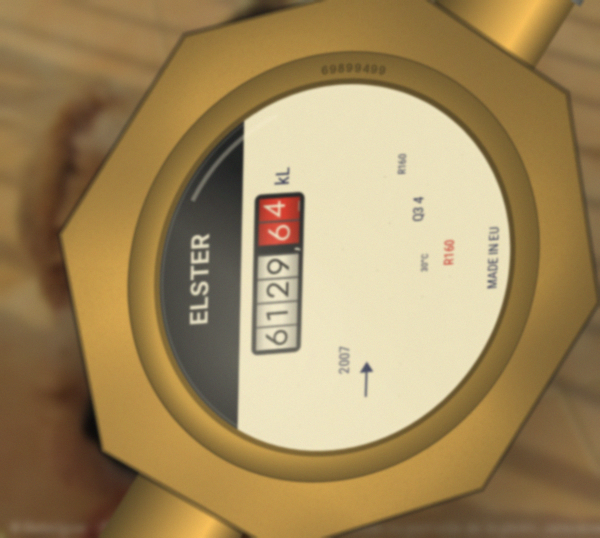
6129.64
